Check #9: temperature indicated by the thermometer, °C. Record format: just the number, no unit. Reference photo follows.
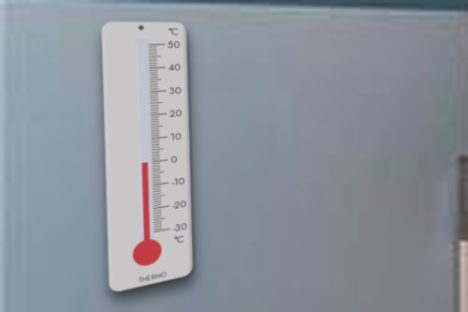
0
